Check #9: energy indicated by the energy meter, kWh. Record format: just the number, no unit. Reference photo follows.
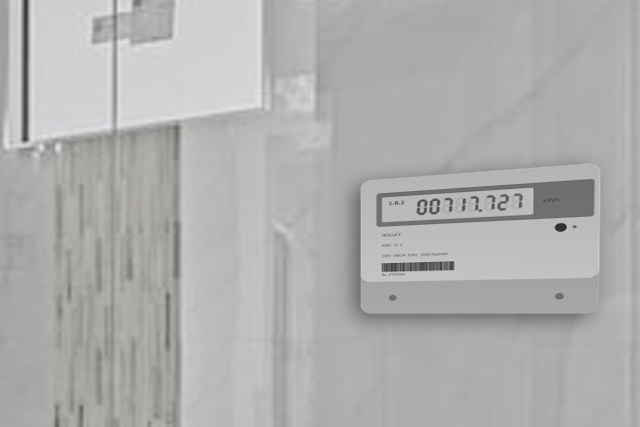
717.727
